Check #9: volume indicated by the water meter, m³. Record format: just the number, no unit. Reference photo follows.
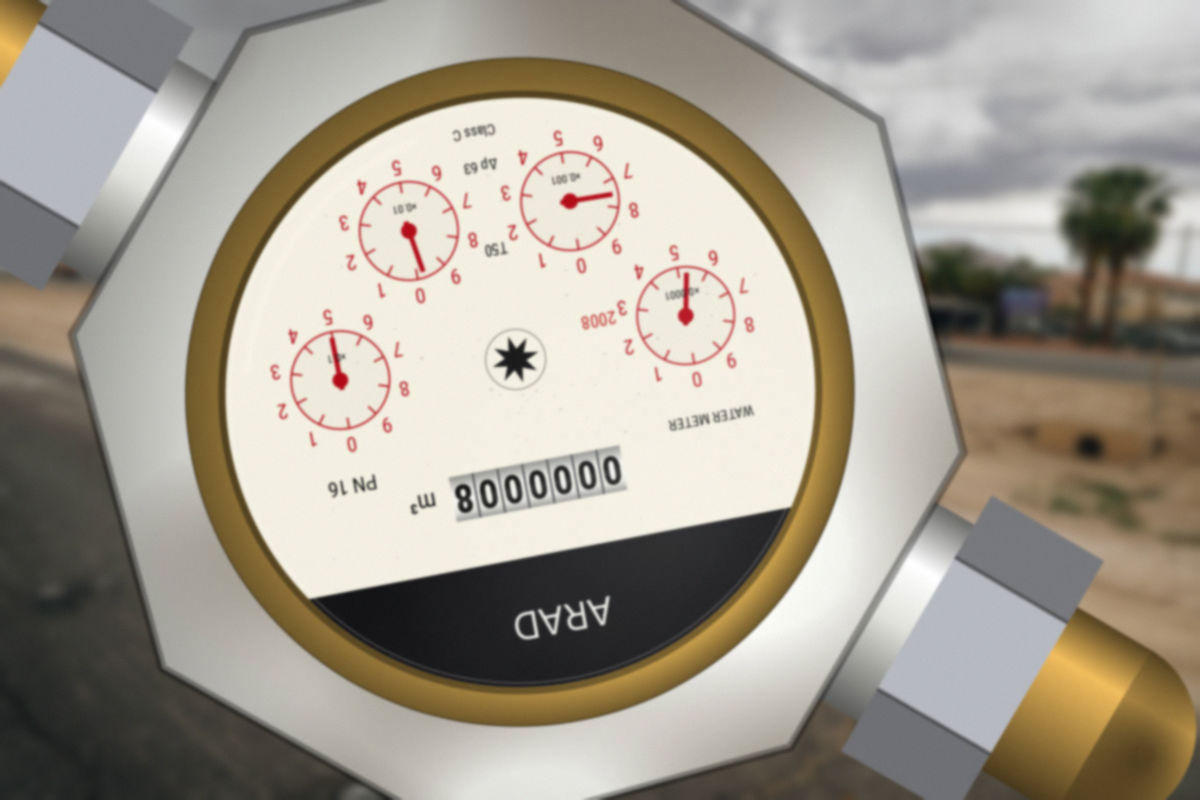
8.4975
